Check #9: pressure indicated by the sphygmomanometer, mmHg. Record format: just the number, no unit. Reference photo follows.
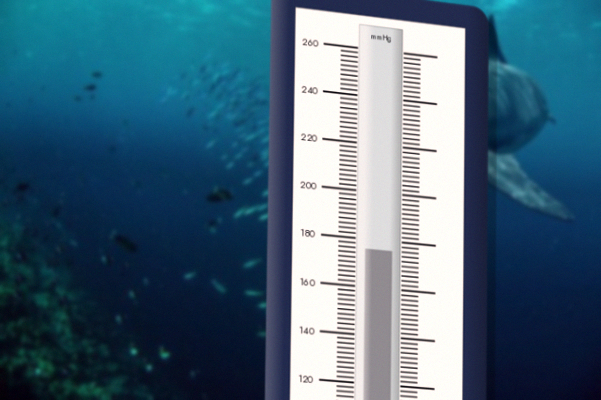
176
